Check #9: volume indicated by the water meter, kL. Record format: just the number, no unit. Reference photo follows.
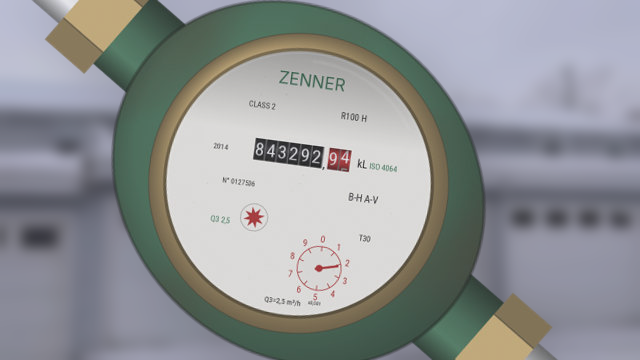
843292.942
